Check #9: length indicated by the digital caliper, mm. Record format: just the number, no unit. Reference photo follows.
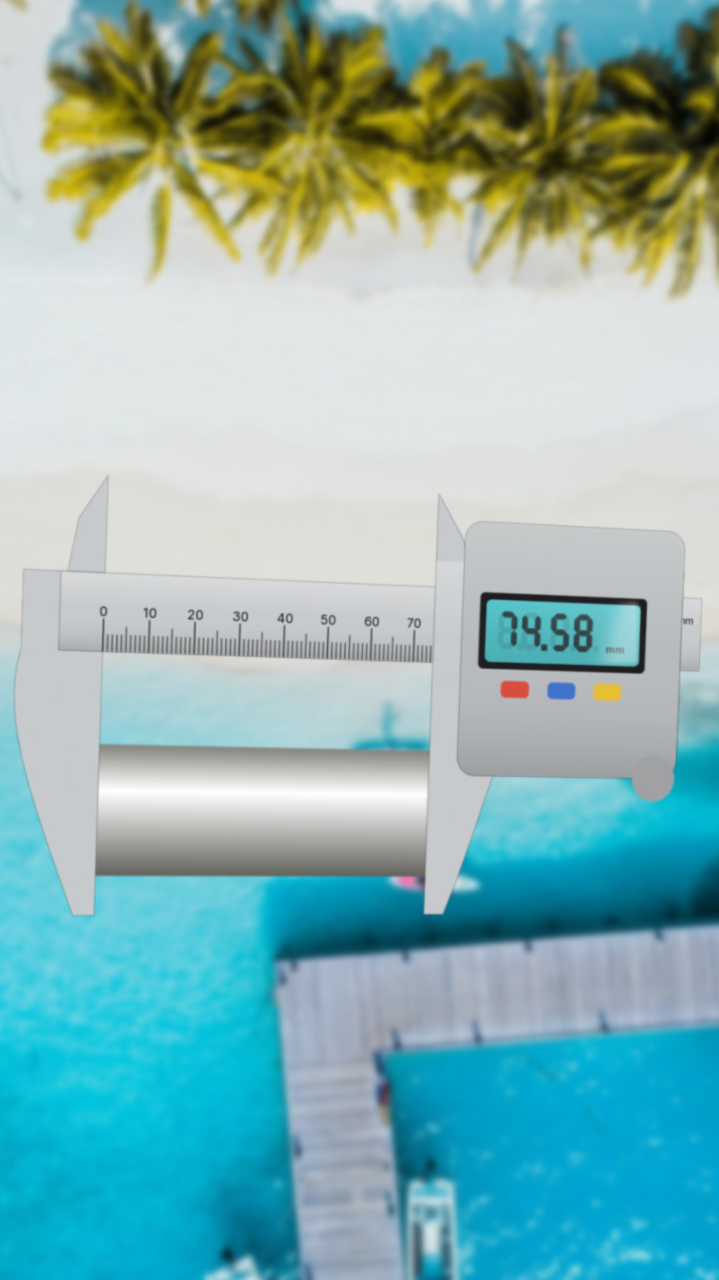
74.58
